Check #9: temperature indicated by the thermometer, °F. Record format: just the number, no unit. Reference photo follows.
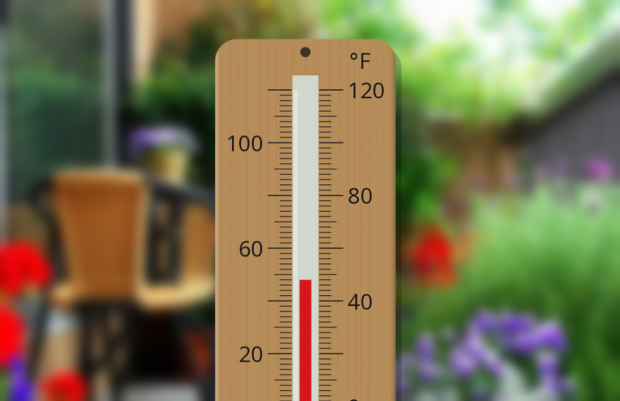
48
